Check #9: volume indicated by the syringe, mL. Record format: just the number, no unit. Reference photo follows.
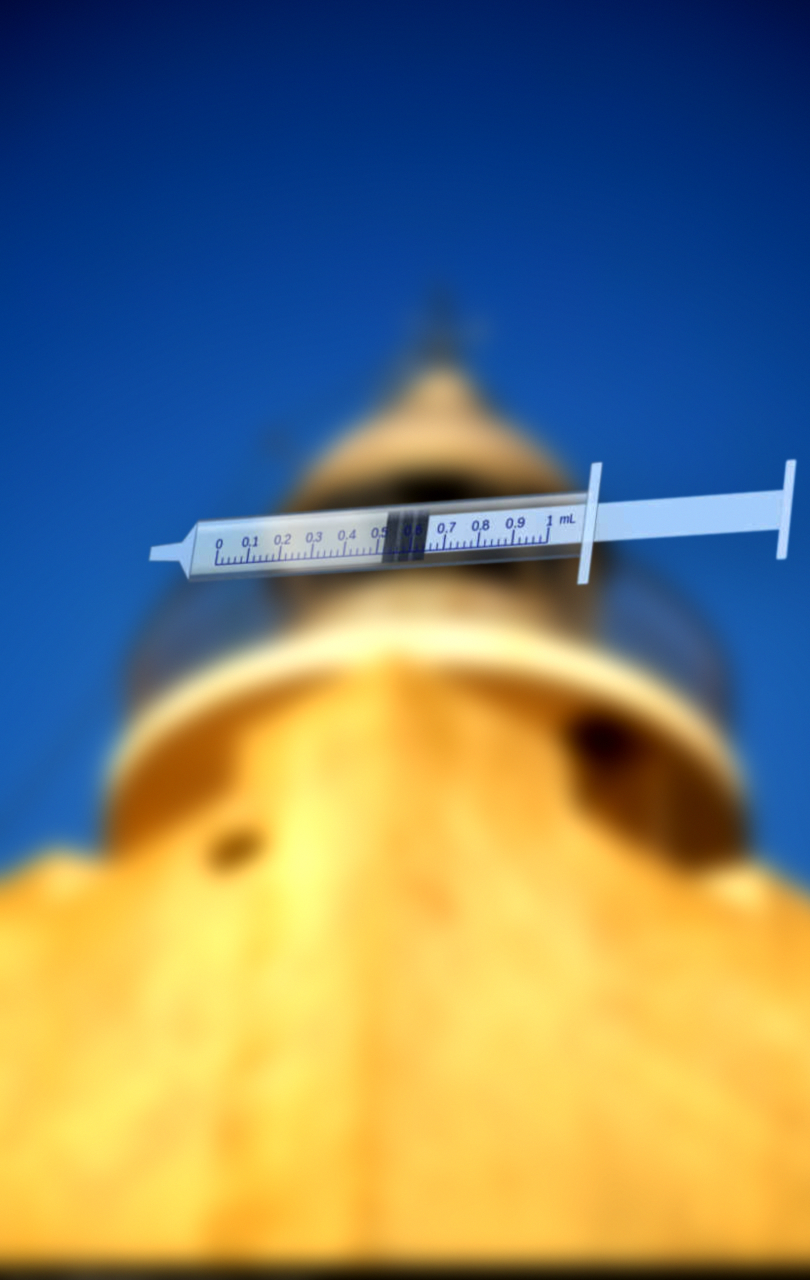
0.52
